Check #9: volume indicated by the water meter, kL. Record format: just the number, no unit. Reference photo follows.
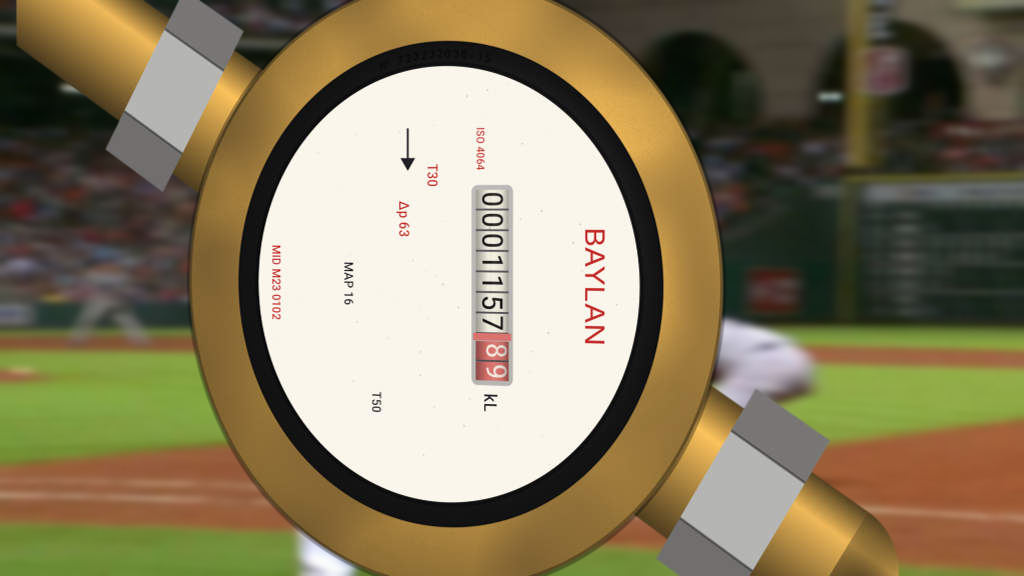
1157.89
